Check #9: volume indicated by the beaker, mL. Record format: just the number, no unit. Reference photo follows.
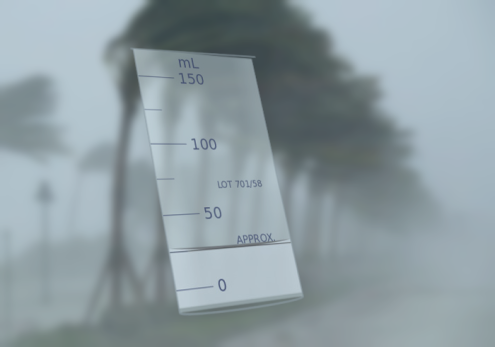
25
